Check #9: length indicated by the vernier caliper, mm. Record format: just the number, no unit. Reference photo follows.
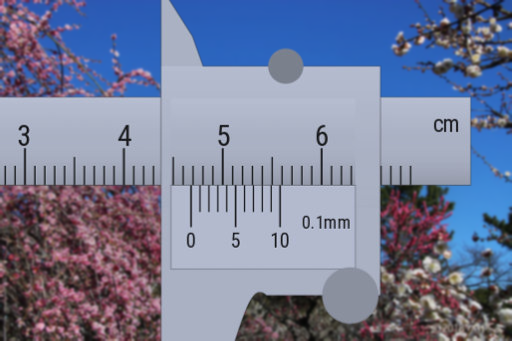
46.8
